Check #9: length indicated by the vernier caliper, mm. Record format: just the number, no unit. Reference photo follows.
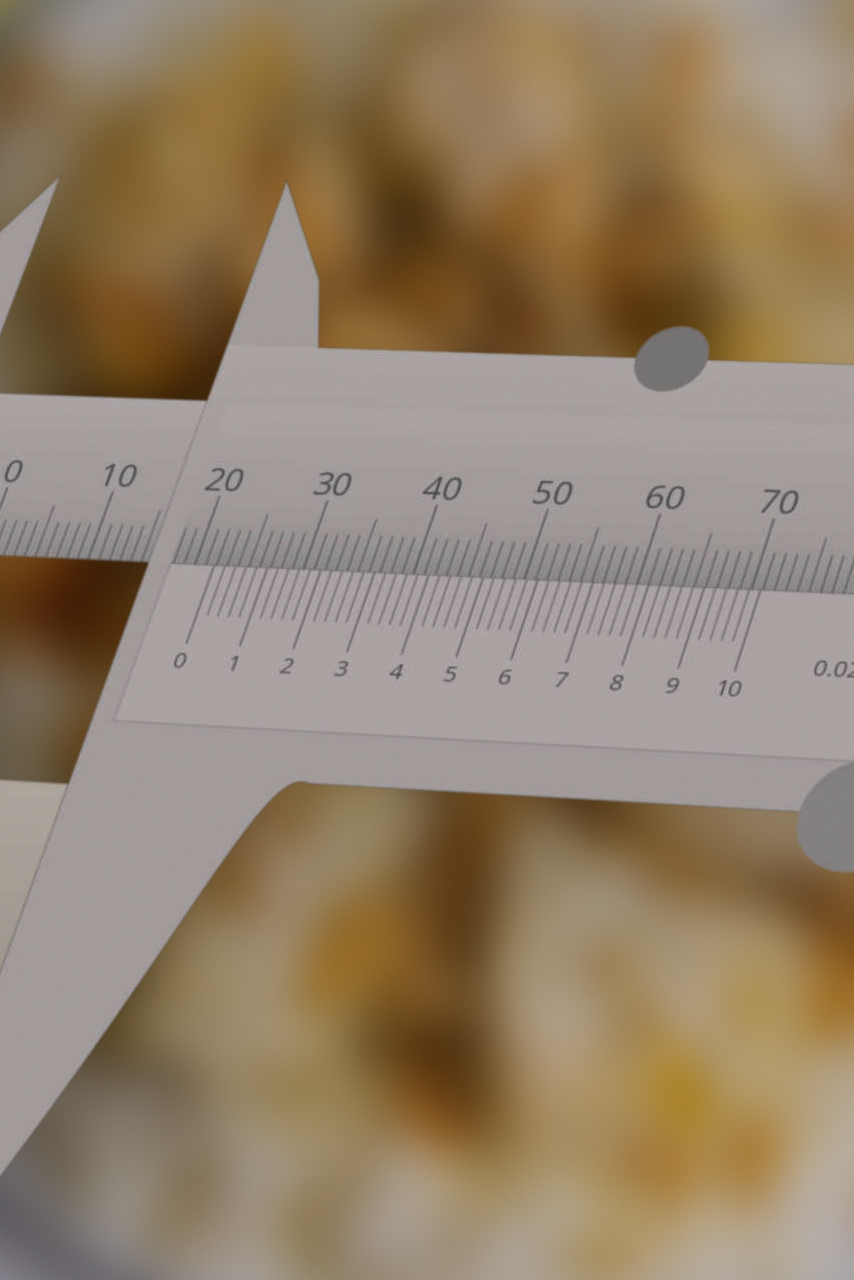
21.8
